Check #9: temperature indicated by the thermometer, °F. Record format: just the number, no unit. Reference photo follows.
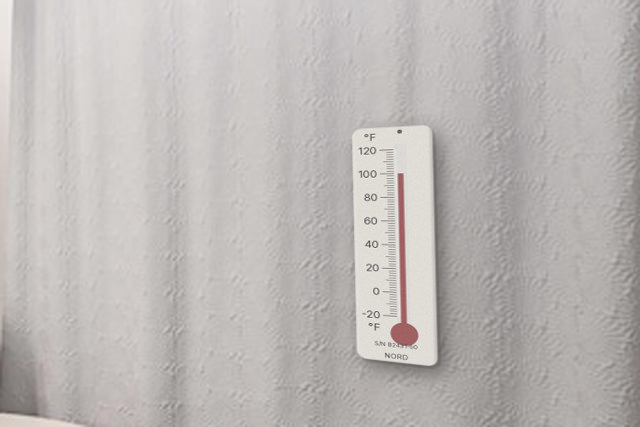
100
